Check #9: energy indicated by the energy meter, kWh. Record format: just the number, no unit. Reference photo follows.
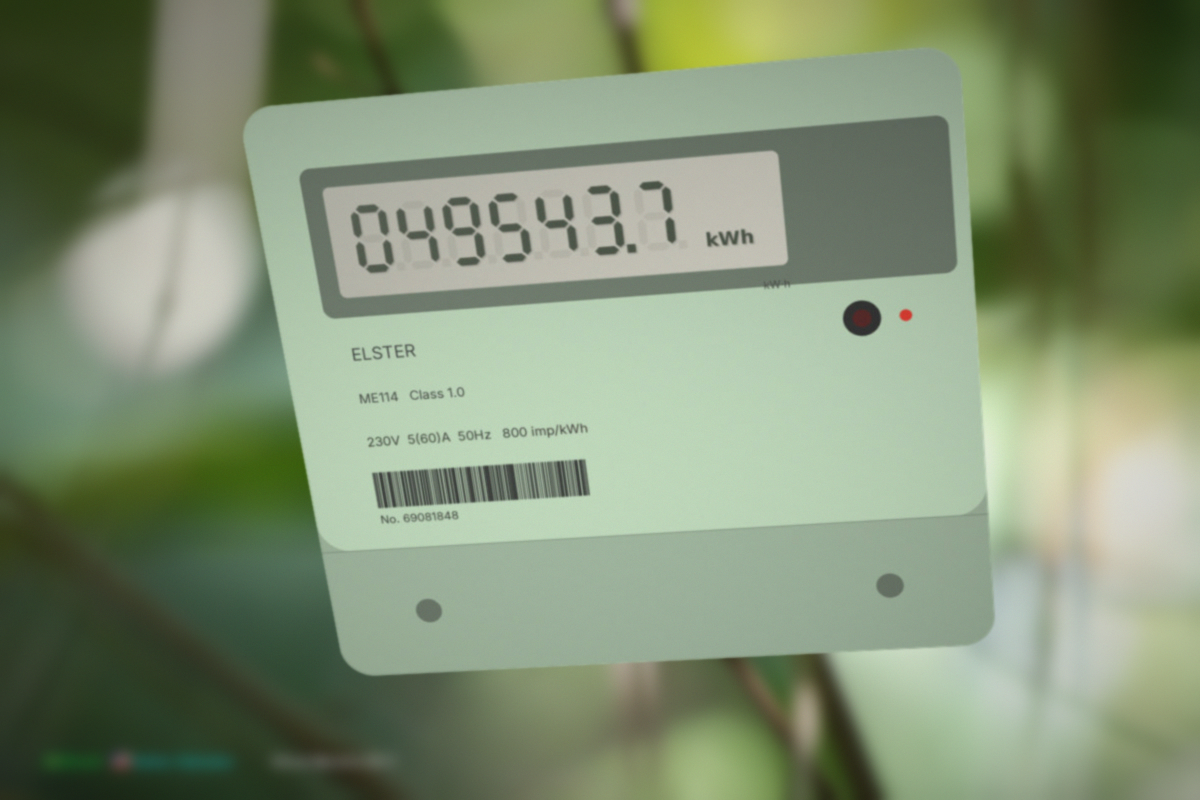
49543.7
